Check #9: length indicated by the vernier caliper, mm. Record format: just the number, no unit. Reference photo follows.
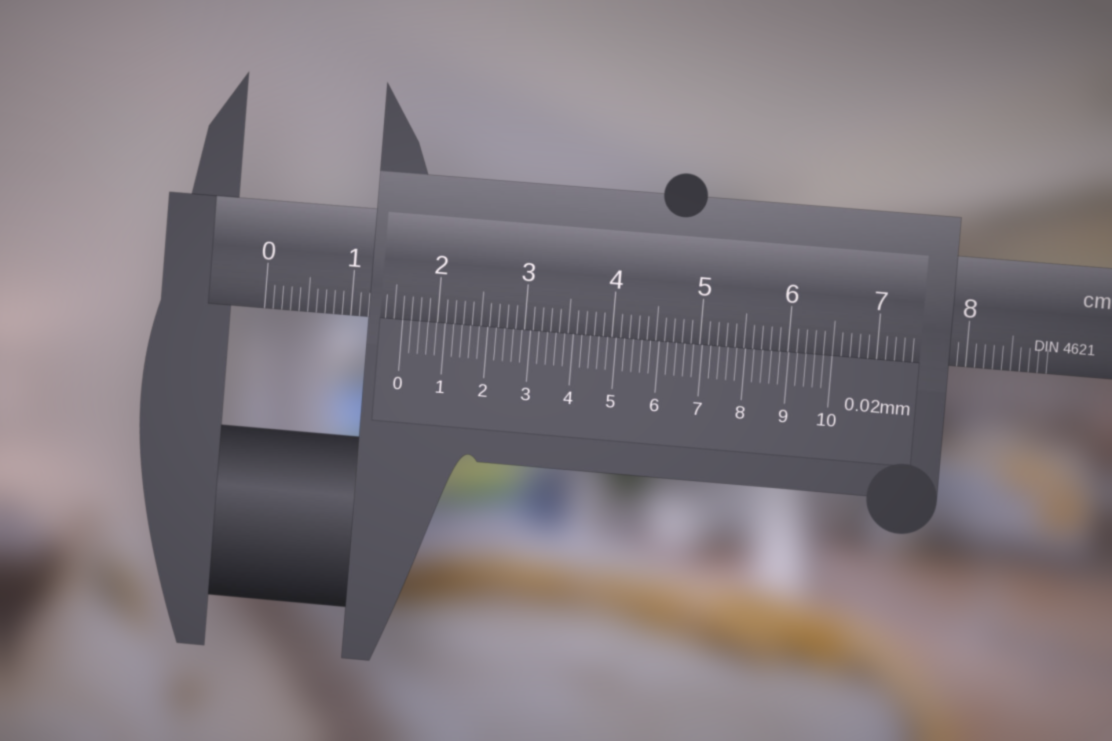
16.0
